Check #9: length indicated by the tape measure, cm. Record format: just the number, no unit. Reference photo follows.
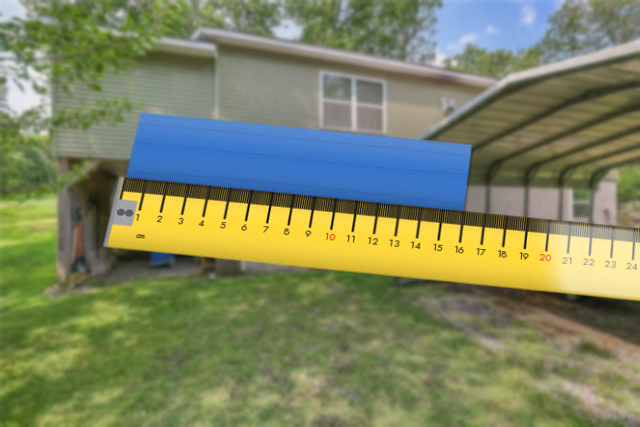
16
